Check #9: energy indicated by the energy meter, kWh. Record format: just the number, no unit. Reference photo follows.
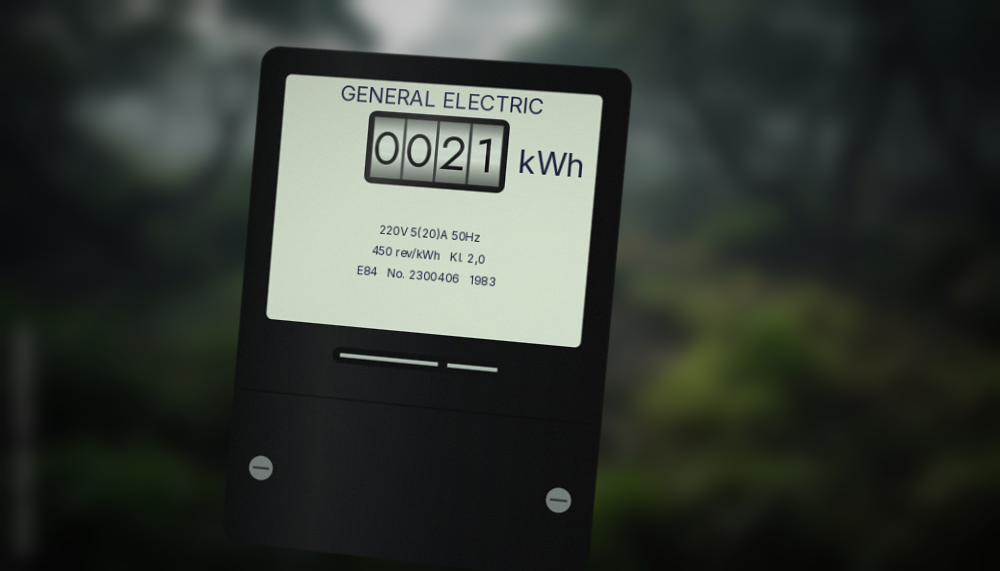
21
